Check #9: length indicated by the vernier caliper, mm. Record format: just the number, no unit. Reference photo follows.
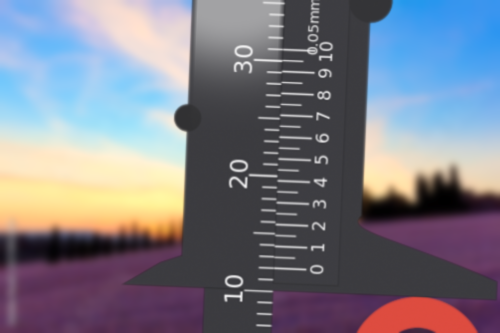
12.0
